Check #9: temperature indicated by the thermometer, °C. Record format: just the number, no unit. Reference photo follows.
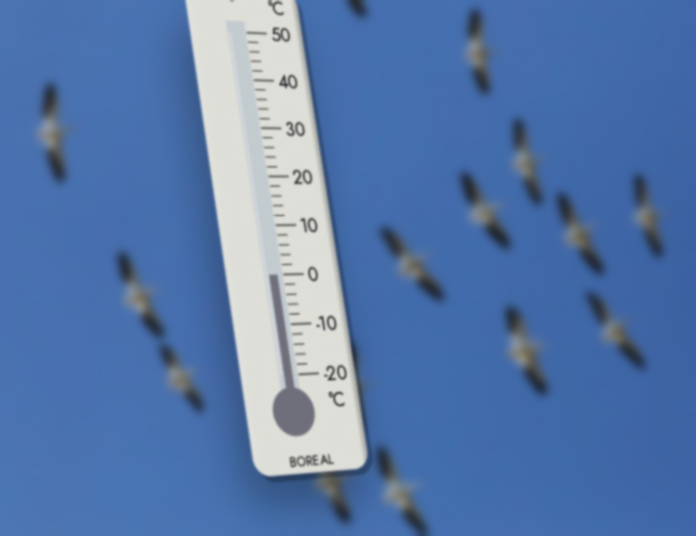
0
